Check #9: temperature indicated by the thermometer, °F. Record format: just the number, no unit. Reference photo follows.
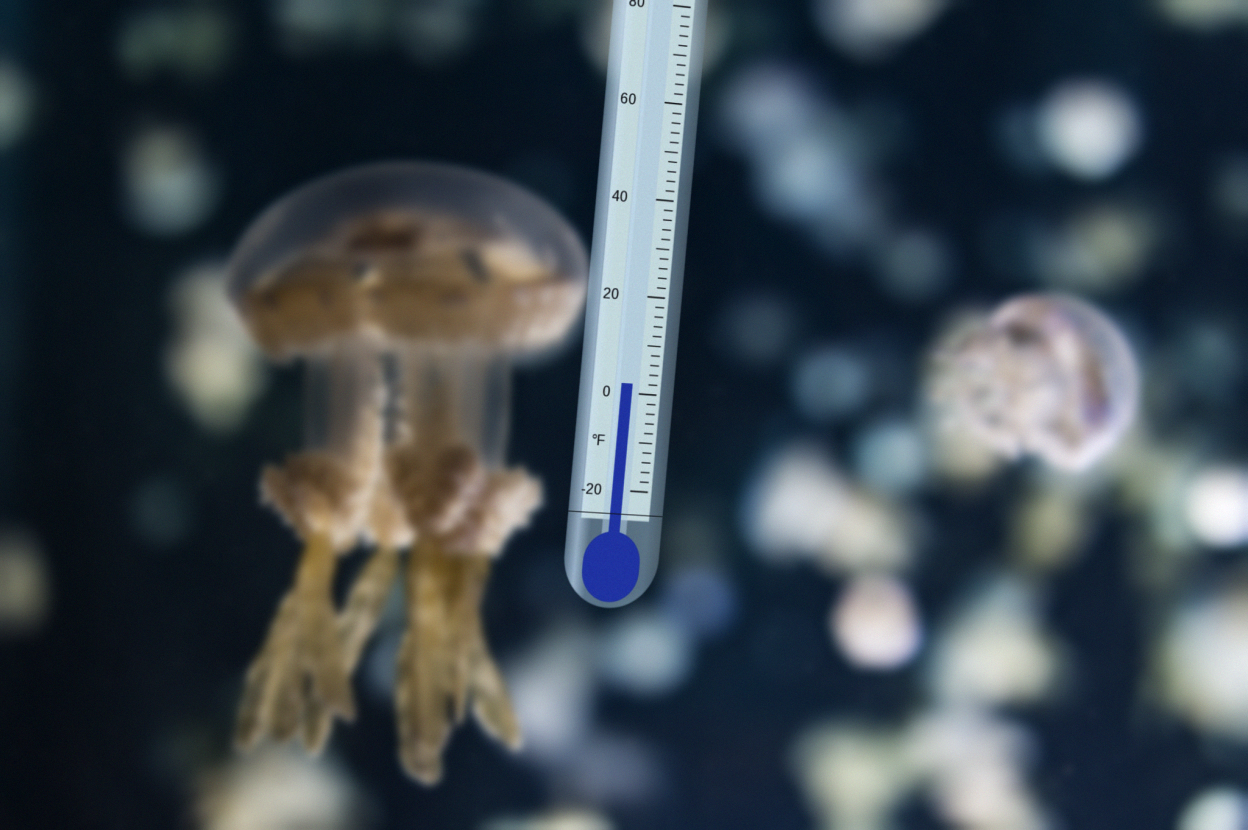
2
